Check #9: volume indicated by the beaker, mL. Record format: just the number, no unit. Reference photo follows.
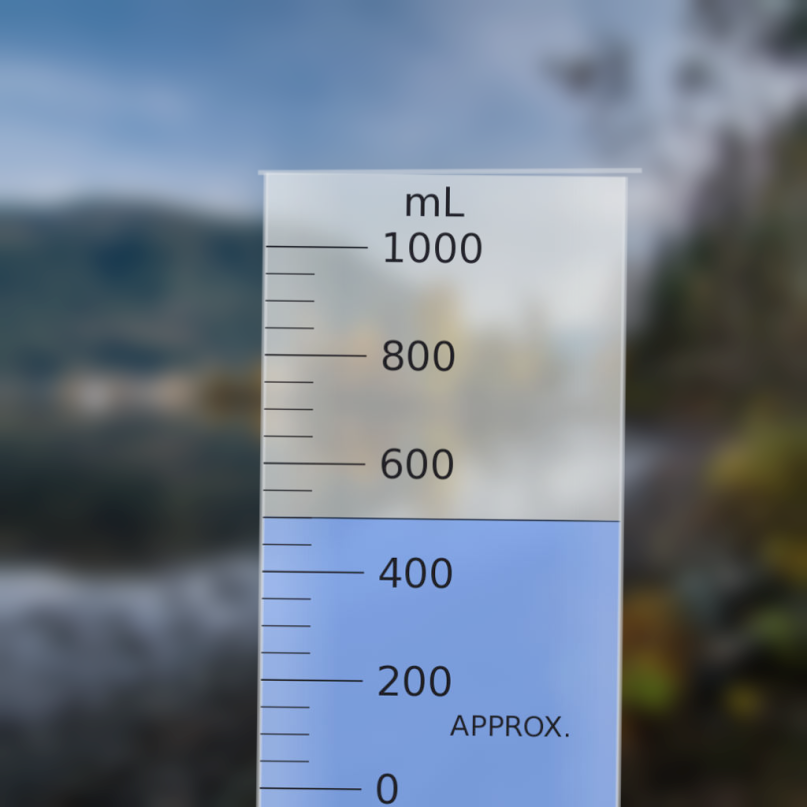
500
